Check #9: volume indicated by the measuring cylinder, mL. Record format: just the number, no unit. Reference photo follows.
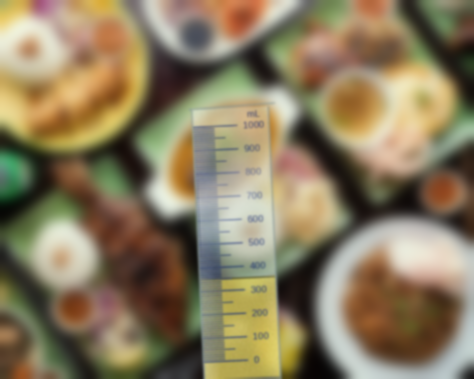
350
